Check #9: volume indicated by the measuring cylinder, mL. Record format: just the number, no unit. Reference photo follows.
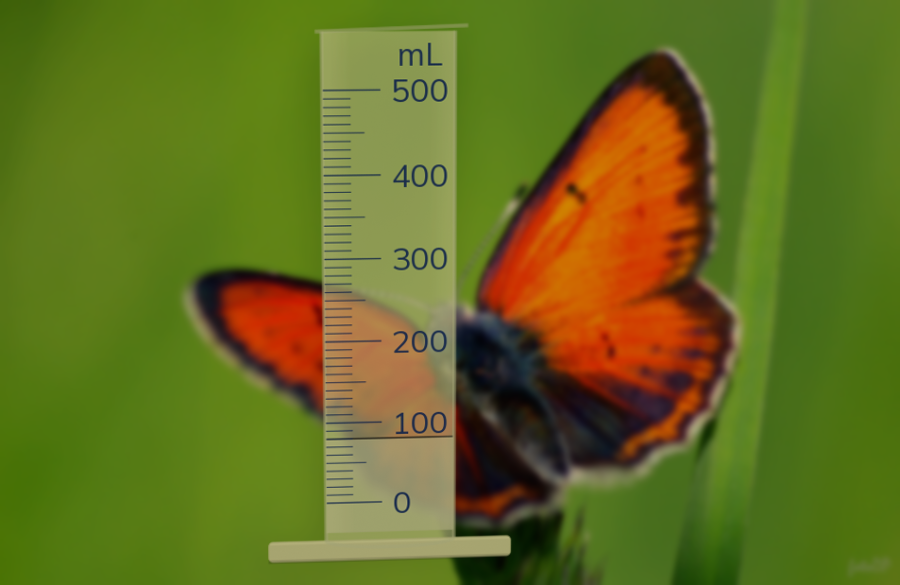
80
